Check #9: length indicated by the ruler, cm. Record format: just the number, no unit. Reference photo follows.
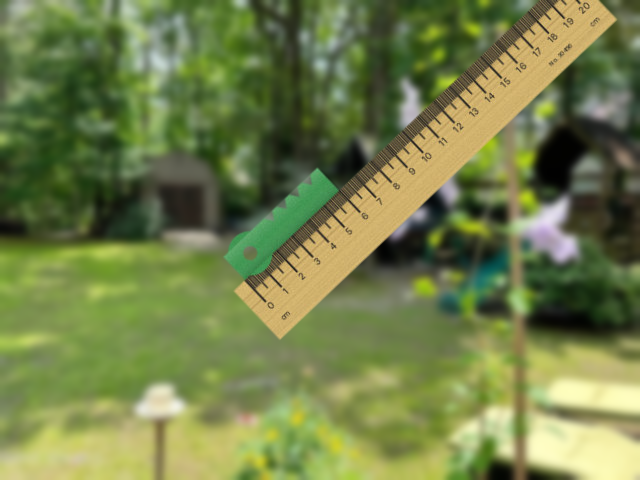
6
